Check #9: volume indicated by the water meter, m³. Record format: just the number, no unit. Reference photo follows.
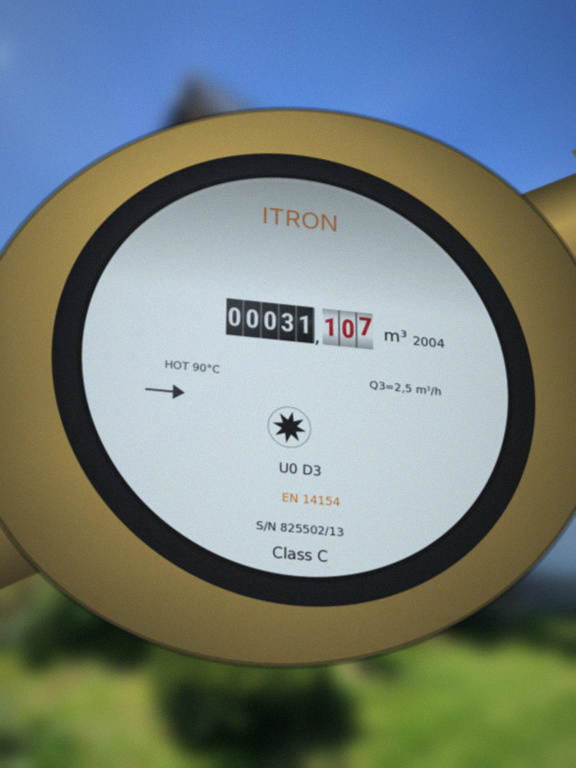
31.107
